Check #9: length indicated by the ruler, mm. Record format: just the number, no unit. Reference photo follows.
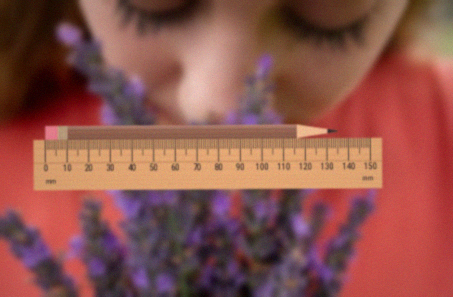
135
